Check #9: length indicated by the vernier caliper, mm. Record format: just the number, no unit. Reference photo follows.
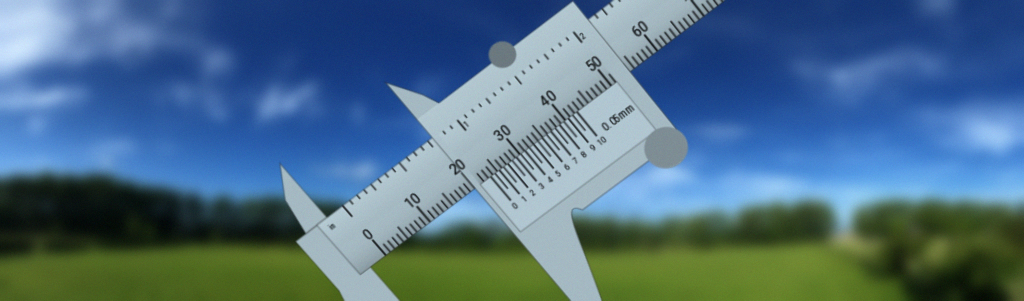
23.5
